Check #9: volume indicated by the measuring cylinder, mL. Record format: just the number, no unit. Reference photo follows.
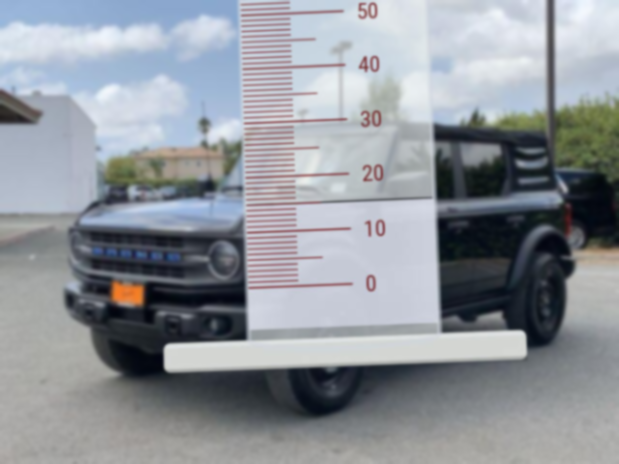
15
